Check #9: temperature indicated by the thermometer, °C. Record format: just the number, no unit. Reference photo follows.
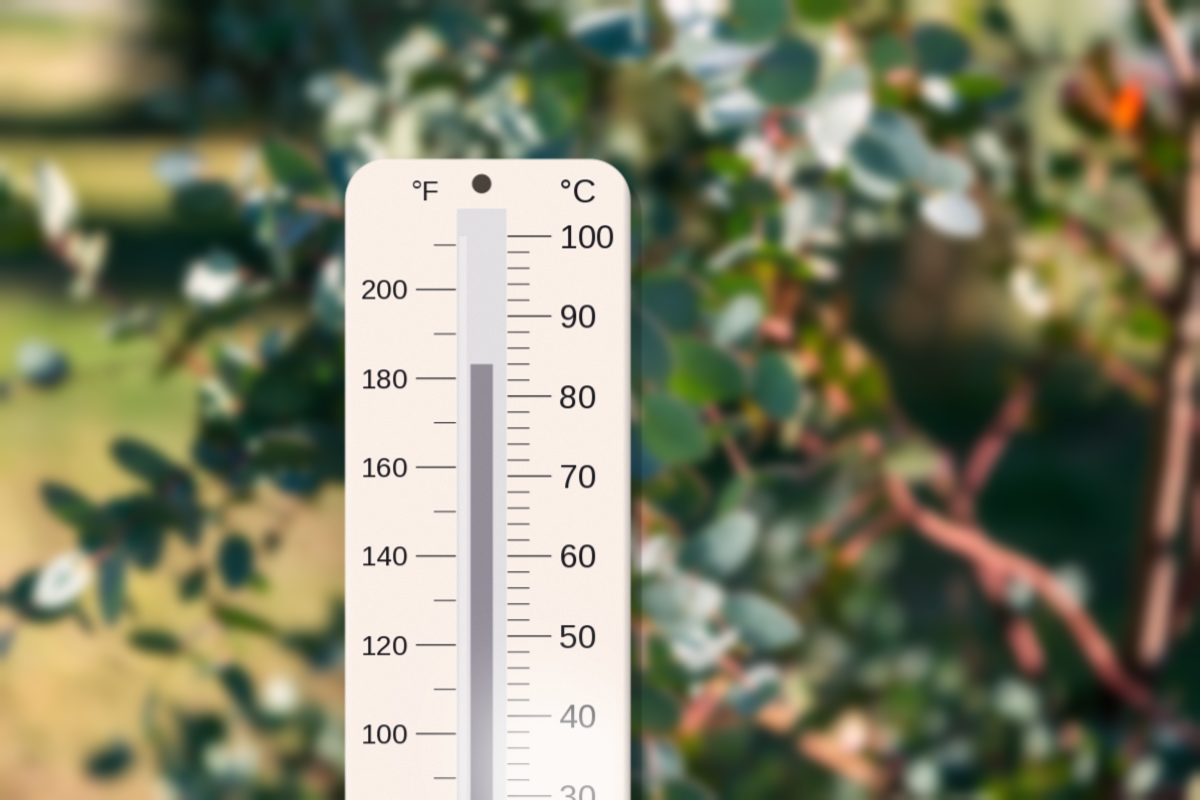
84
